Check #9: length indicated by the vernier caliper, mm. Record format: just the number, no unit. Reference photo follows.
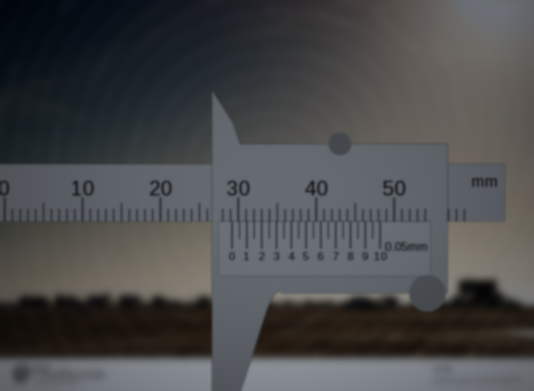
29.2
